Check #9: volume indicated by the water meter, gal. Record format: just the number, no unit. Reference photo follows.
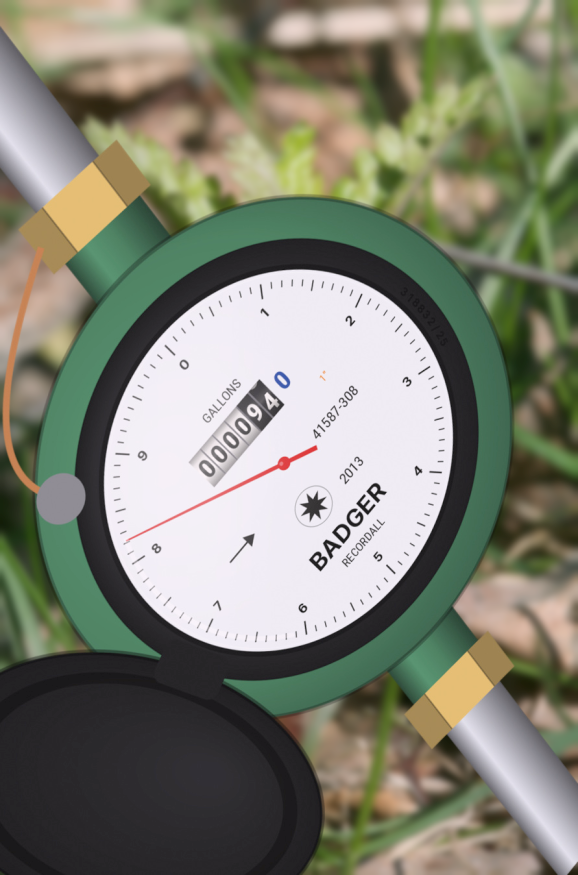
938.2
